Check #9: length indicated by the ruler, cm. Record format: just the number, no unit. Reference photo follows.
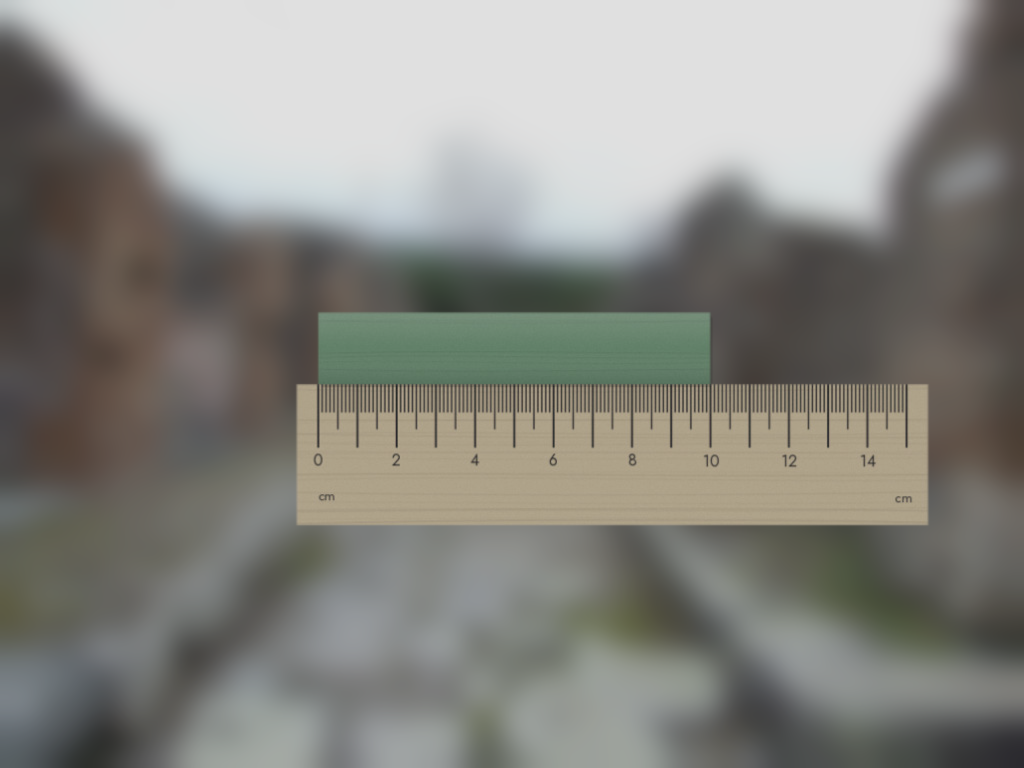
10
